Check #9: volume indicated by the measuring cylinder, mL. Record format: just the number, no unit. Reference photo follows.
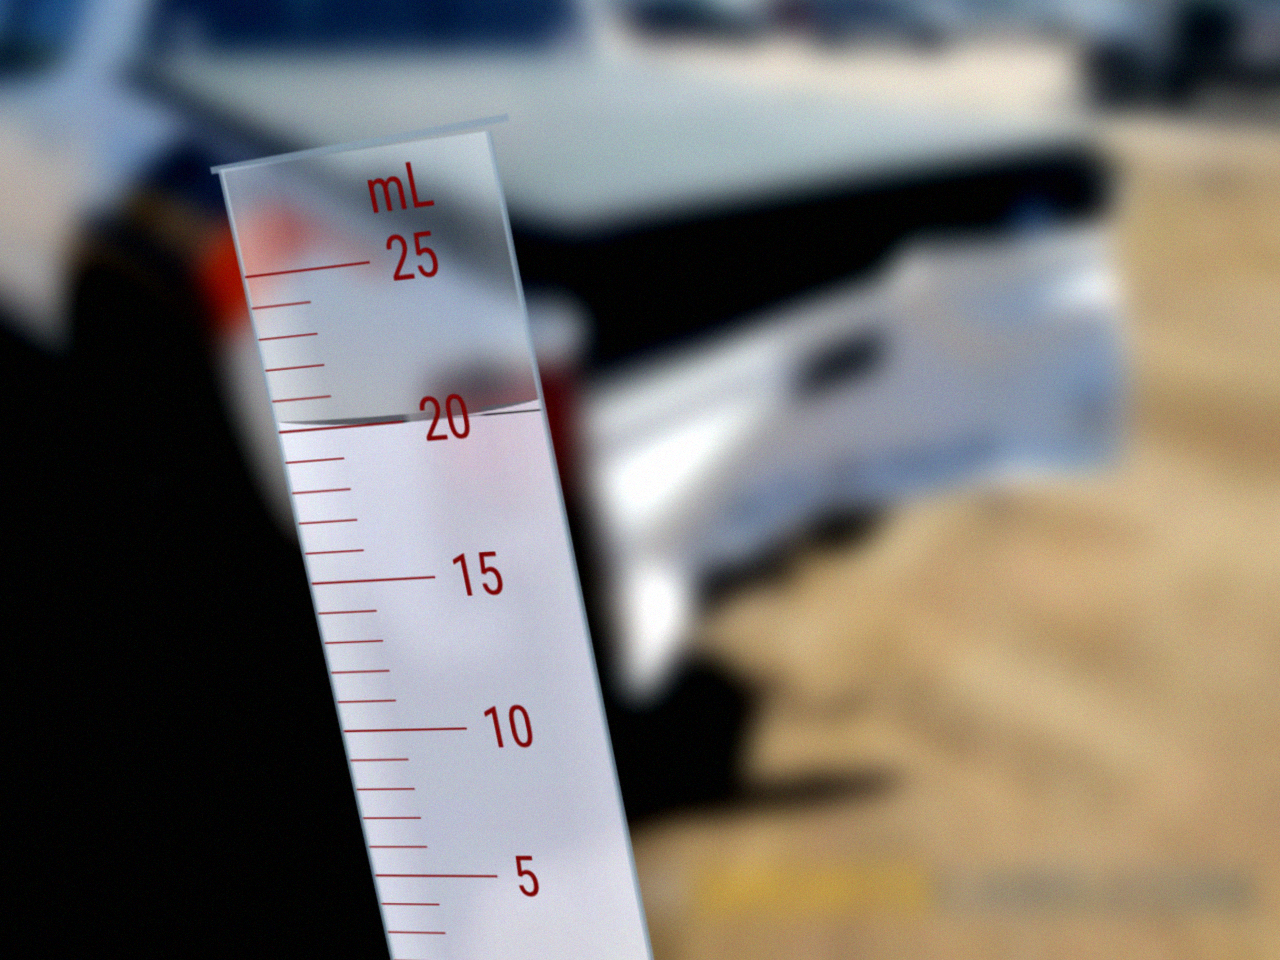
20
